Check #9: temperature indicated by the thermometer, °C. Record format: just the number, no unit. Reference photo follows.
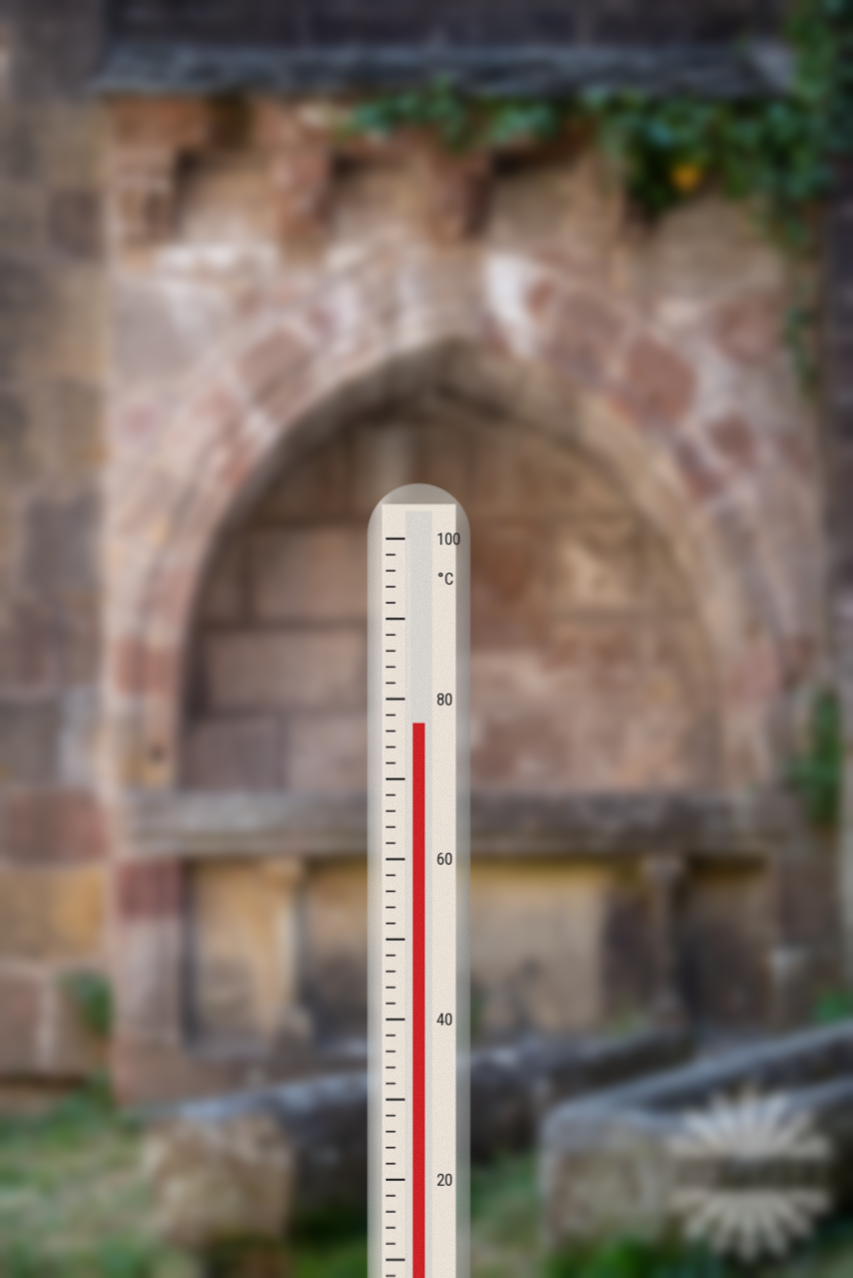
77
